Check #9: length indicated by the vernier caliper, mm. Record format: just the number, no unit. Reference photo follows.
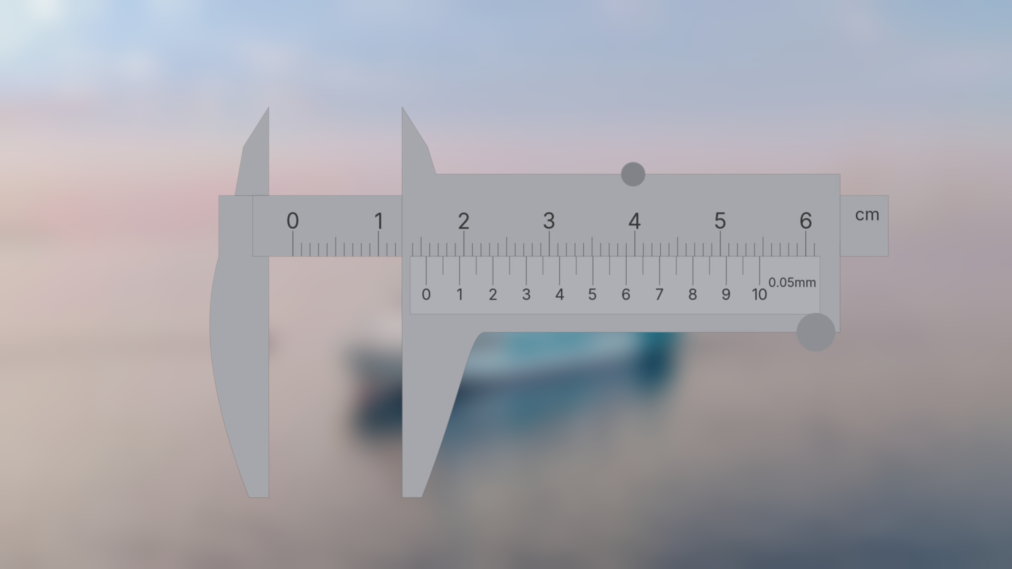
15.6
